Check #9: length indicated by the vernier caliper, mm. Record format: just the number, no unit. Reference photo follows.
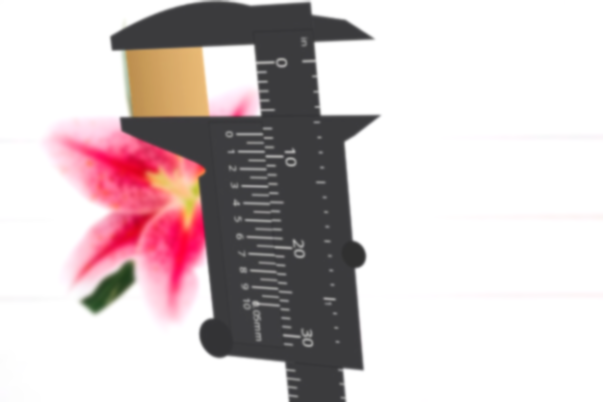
7.6
